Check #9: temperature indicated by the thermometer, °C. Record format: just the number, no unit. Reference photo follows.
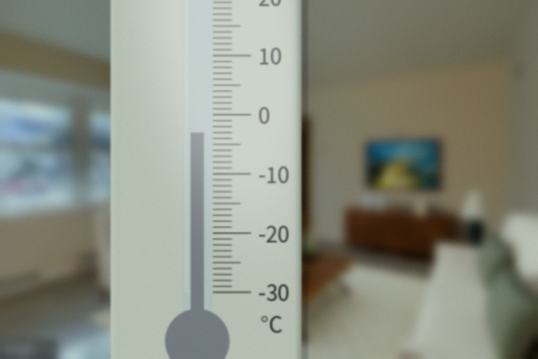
-3
